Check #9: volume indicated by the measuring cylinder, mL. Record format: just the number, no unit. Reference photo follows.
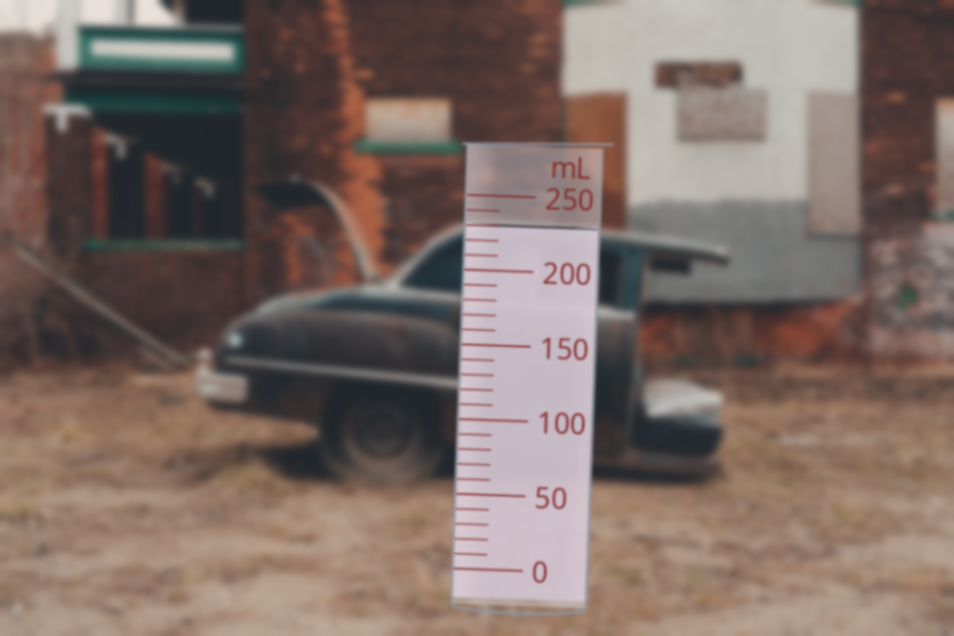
230
